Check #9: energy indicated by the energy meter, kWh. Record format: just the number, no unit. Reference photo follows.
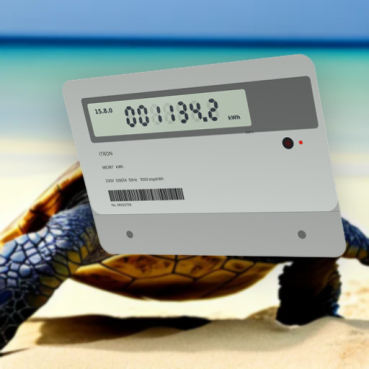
1134.2
